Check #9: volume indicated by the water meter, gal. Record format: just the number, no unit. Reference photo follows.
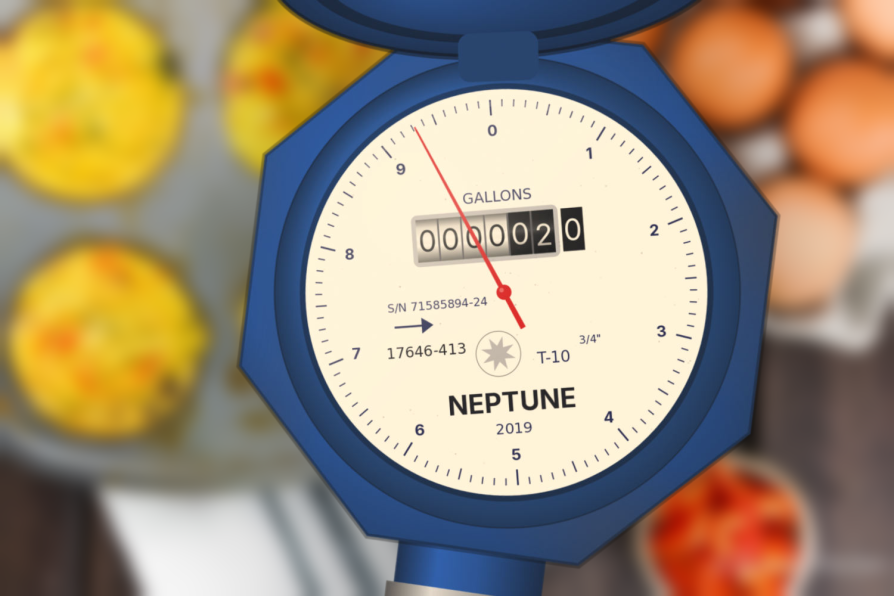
19.3
